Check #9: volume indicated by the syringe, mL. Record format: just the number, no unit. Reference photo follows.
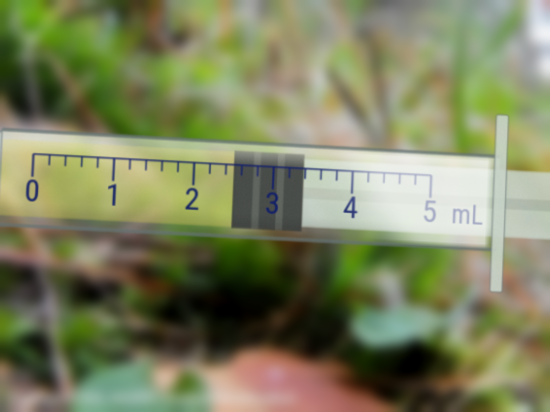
2.5
